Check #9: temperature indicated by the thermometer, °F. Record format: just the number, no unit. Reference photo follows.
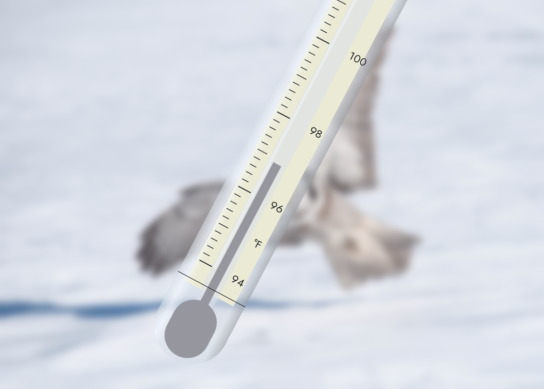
96.9
